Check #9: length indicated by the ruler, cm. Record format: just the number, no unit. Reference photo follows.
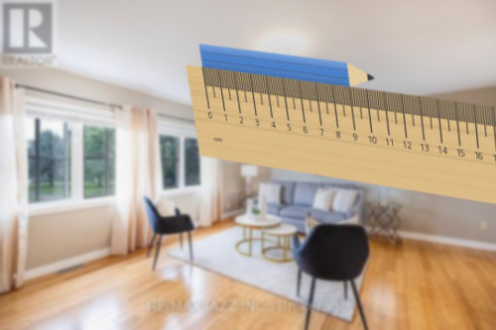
10.5
